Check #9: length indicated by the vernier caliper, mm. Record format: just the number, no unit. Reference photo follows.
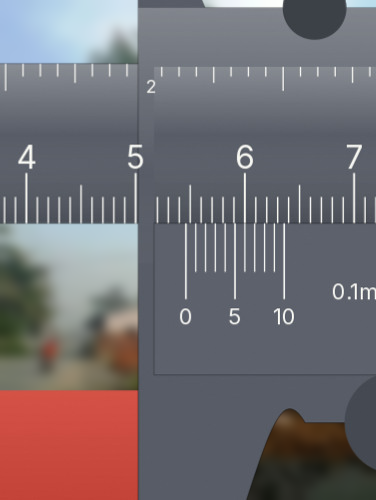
54.6
